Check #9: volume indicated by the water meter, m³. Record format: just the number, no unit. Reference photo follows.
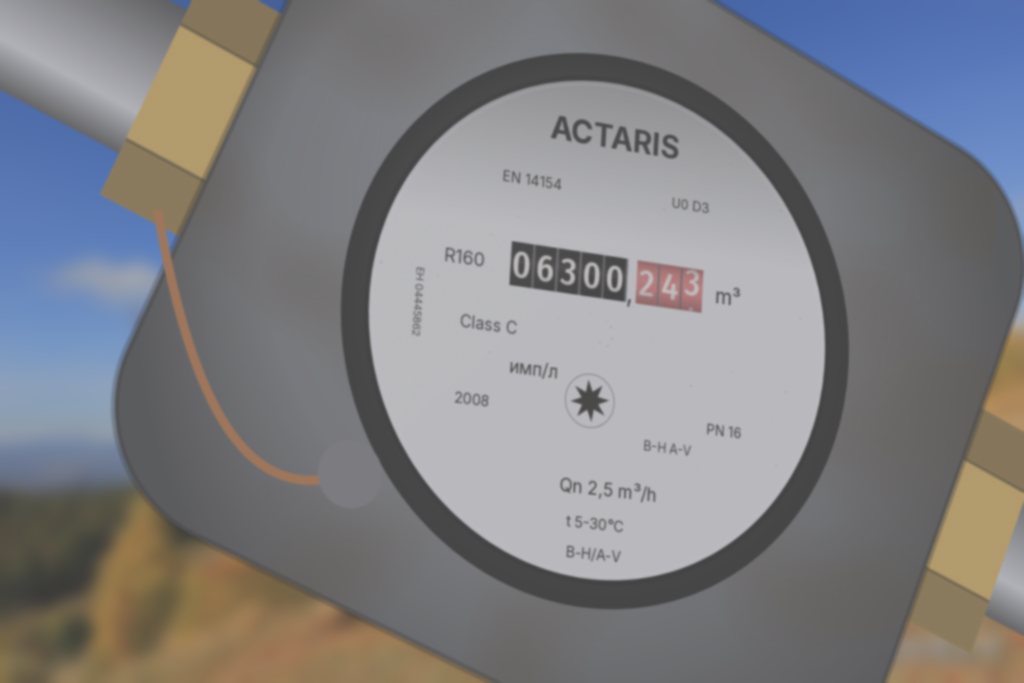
6300.243
